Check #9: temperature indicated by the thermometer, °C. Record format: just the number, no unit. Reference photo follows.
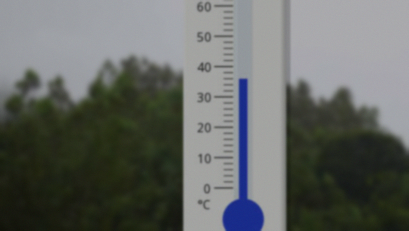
36
